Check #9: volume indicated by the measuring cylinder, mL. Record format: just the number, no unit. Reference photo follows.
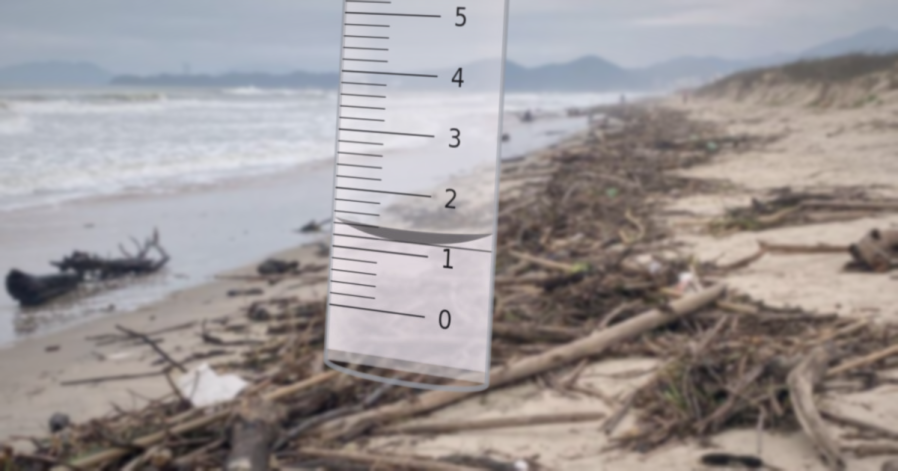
1.2
